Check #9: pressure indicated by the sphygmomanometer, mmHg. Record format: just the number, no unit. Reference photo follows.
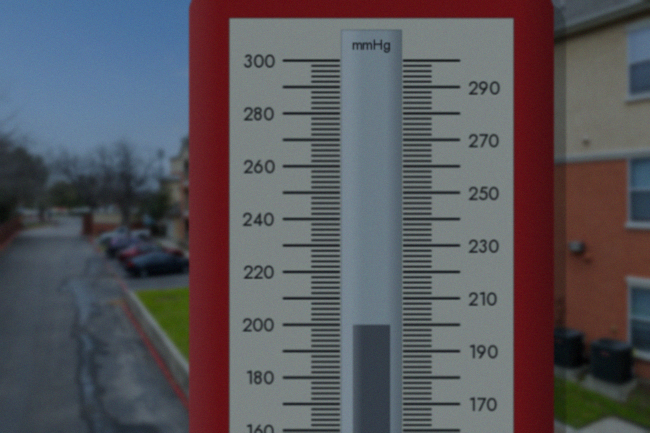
200
